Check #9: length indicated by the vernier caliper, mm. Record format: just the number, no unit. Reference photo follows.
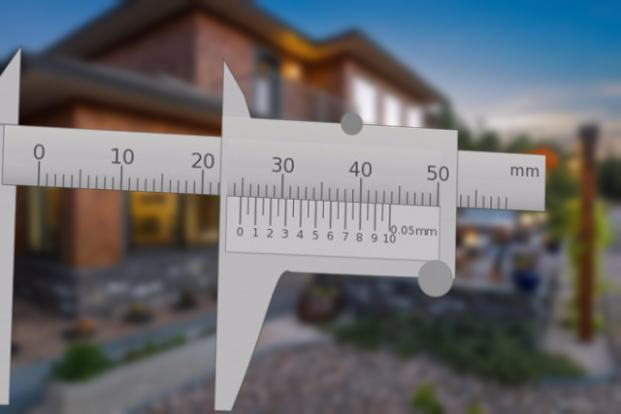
24.8
